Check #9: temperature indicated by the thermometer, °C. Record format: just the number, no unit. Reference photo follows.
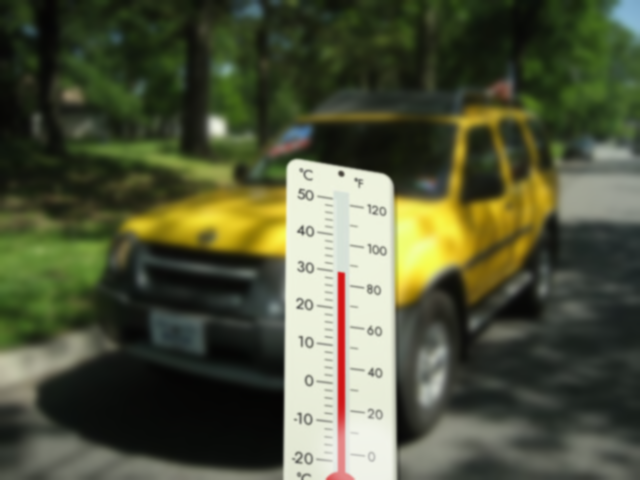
30
